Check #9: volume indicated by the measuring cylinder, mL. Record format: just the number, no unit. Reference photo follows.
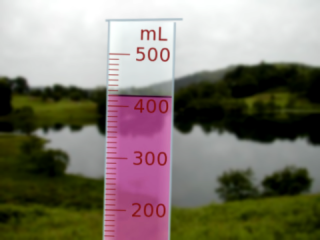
420
